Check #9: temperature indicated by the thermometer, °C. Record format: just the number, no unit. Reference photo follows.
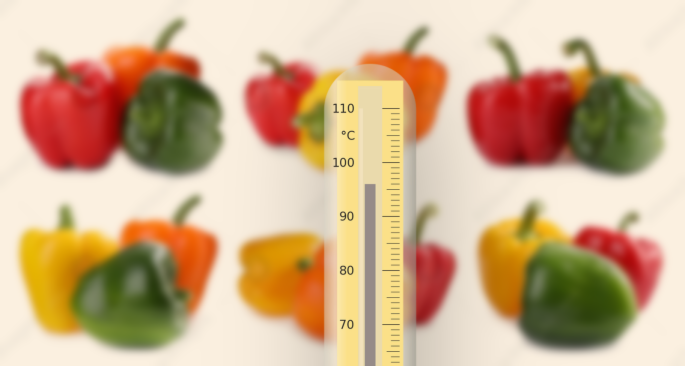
96
